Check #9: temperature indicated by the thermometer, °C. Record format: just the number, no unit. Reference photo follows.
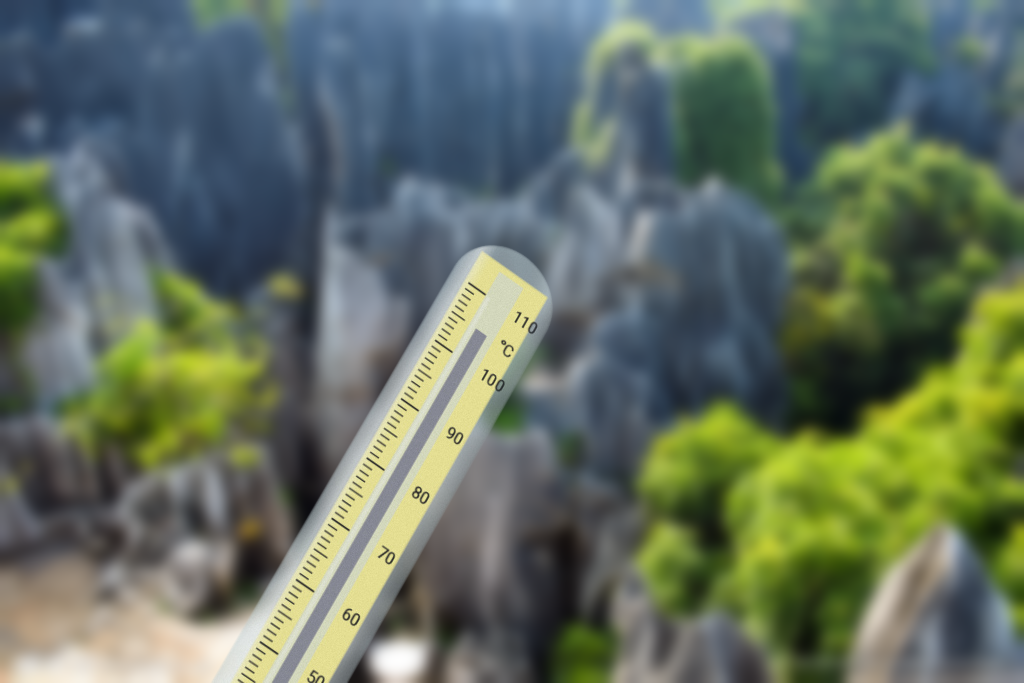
105
